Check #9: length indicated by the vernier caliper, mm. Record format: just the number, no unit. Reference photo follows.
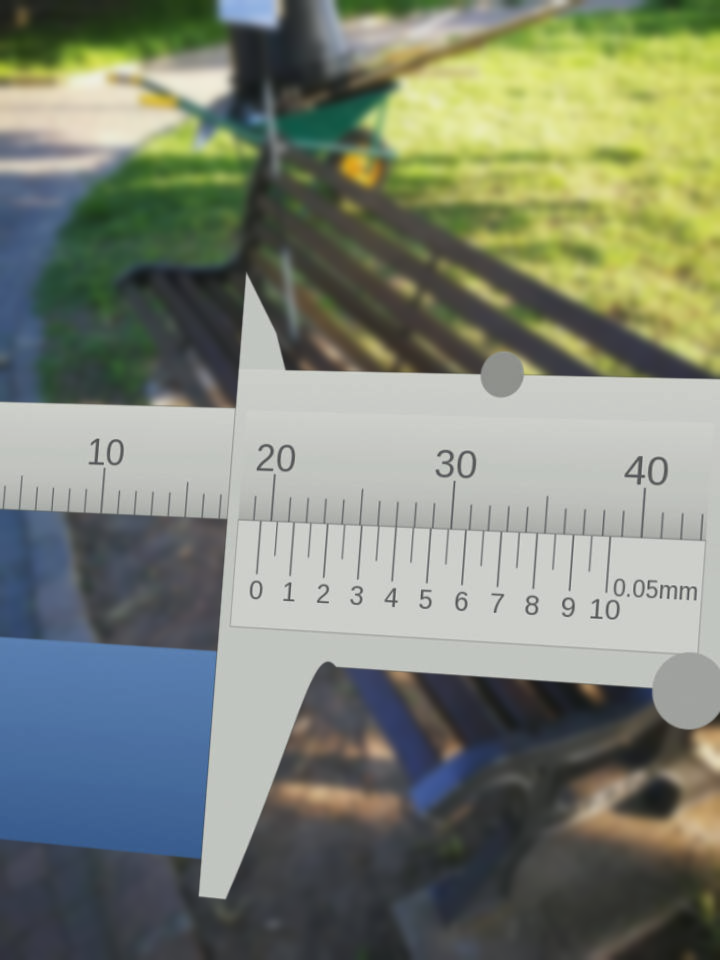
19.4
